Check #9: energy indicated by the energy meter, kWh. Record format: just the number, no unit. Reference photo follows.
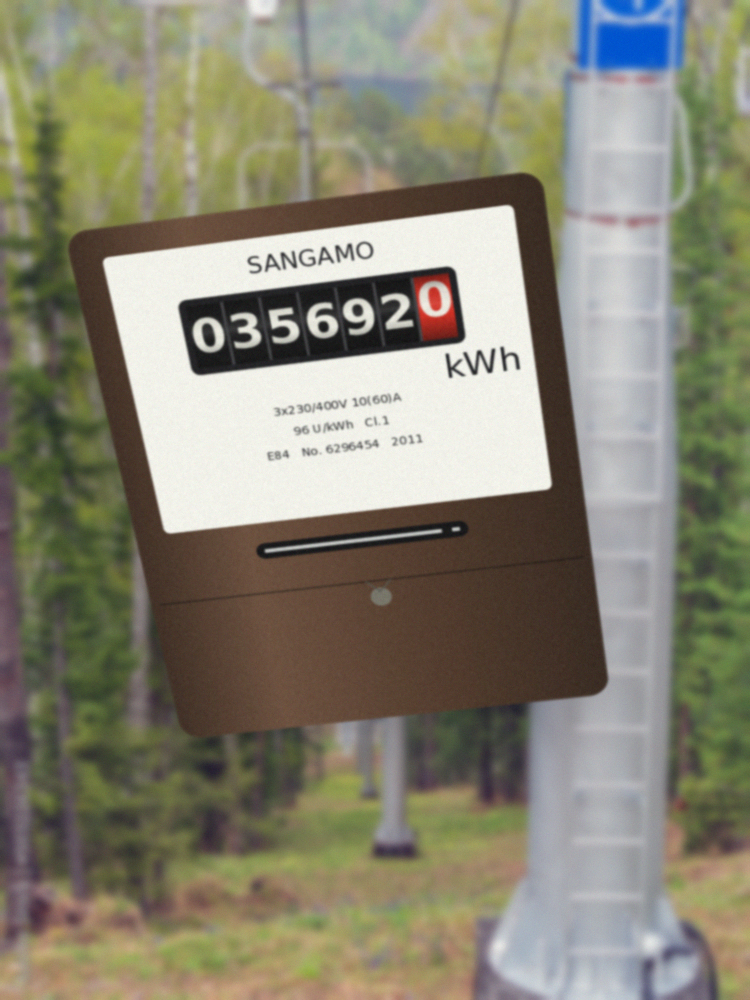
35692.0
